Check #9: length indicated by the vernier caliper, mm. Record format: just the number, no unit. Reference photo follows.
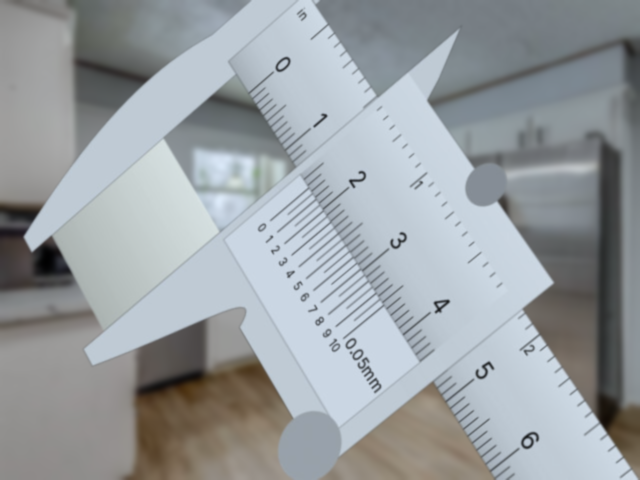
16.4
